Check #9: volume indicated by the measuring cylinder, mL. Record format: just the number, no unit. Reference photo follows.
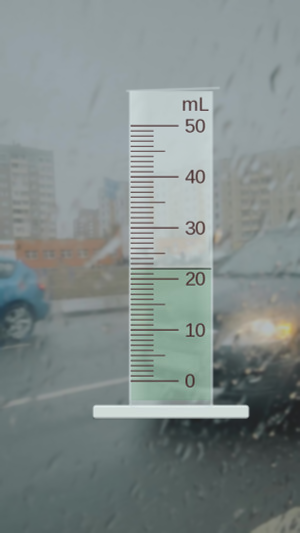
22
